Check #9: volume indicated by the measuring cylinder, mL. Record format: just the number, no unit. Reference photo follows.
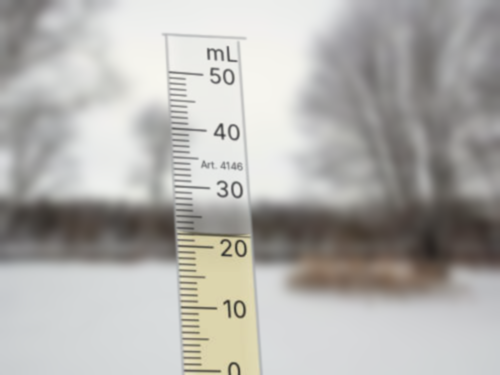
22
